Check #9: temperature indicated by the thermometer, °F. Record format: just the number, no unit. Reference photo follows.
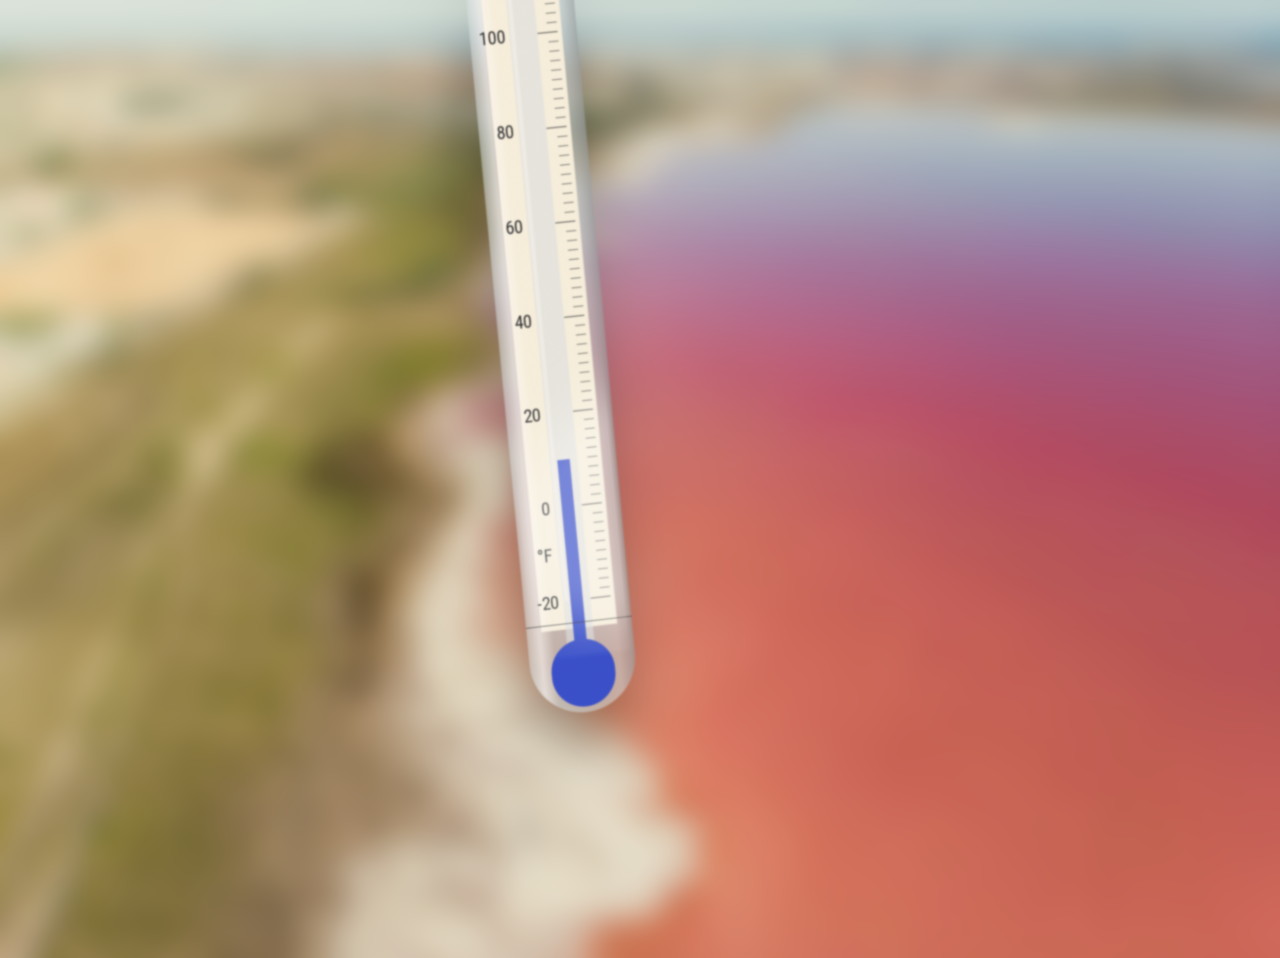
10
